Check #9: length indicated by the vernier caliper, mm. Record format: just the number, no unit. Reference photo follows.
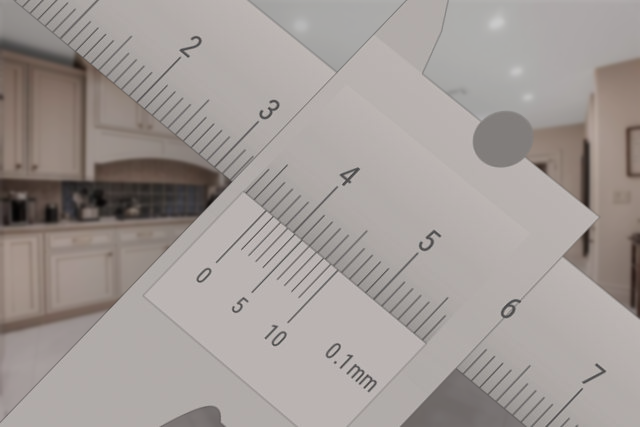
36.6
